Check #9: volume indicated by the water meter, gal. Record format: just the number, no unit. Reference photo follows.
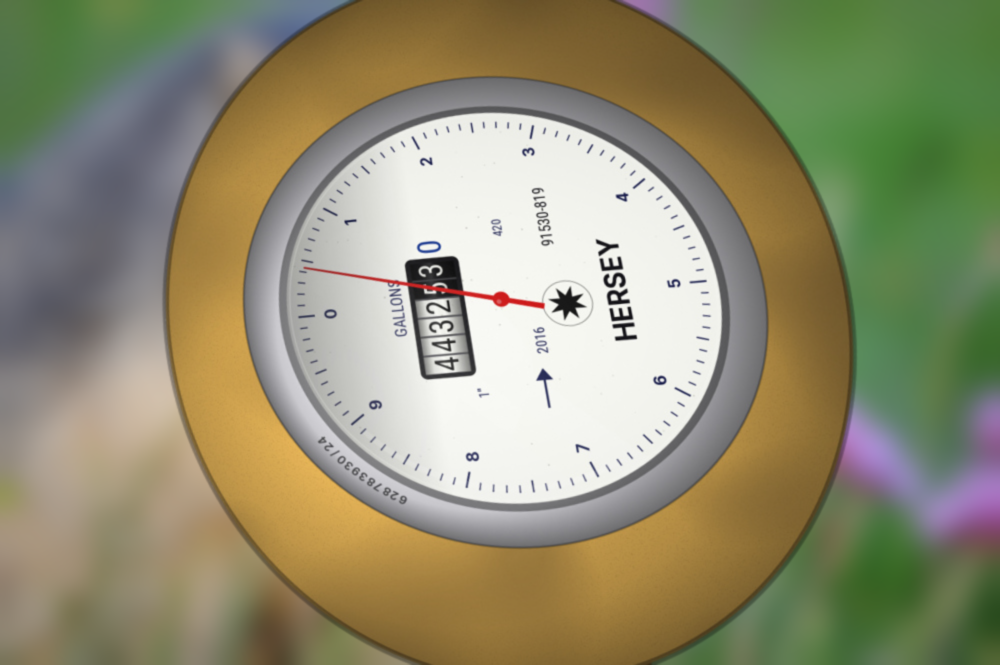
4432530.4
